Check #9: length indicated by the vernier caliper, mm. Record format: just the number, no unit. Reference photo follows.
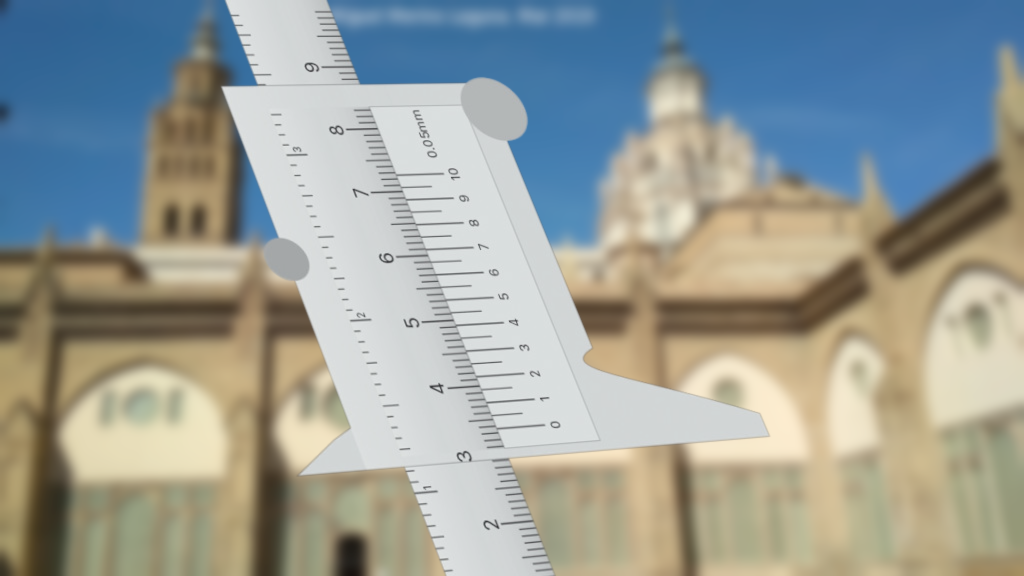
33.6
